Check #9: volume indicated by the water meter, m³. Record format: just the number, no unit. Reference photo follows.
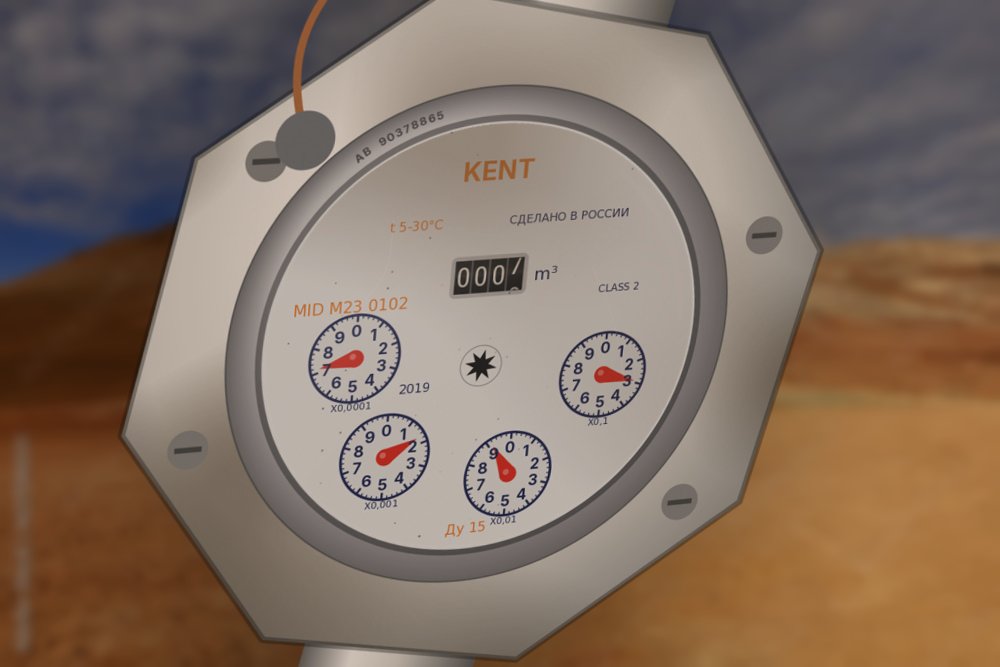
7.2917
